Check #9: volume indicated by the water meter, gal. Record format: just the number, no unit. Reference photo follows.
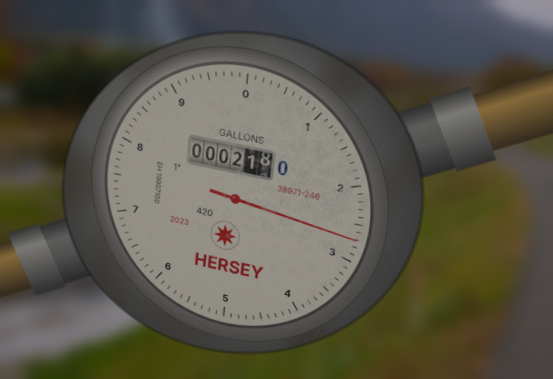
2182.7
